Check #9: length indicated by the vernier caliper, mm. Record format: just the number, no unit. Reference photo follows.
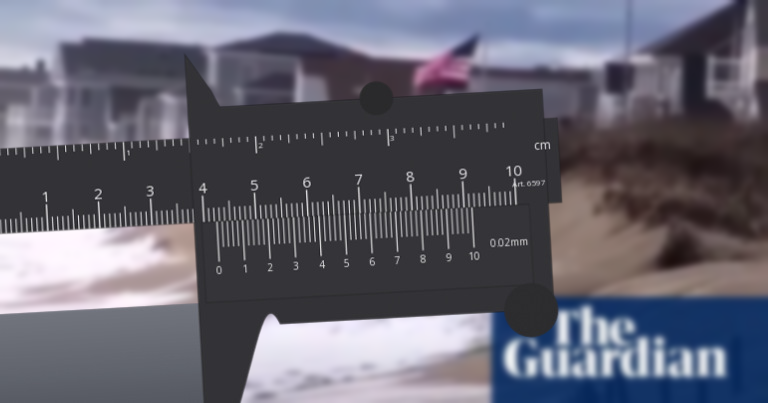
42.5
